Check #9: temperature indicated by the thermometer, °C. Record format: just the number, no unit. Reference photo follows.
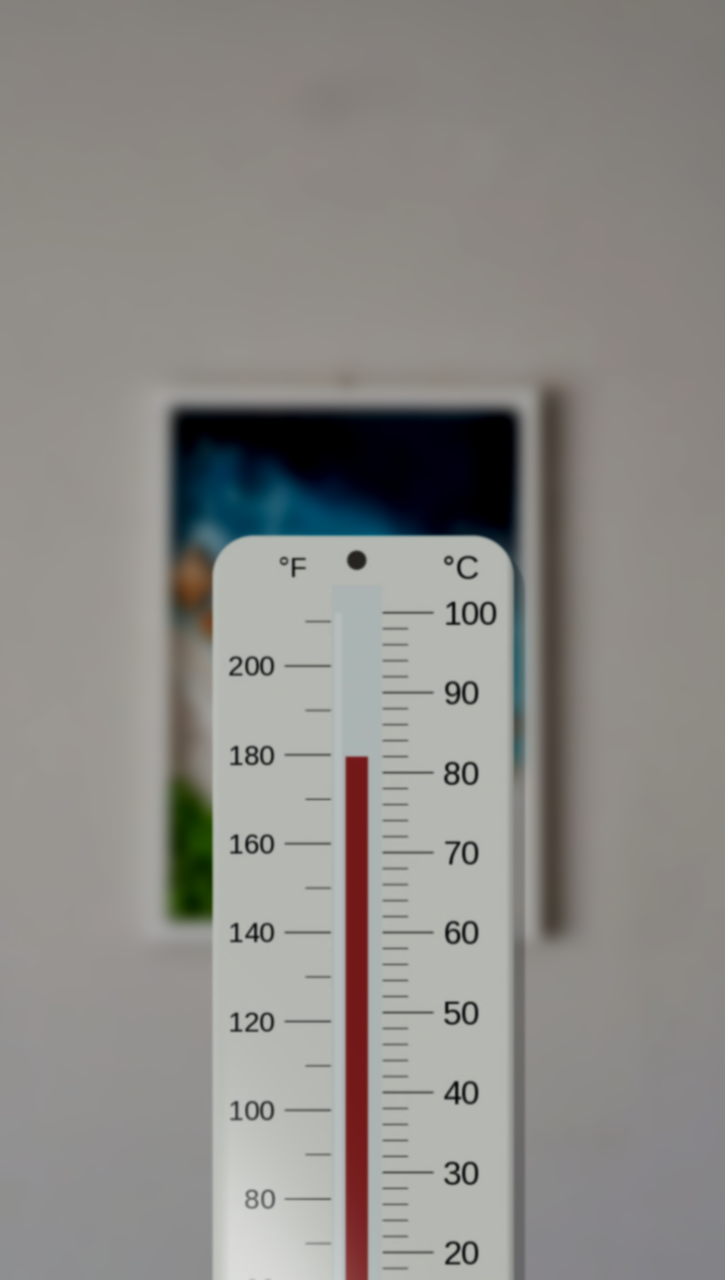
82
